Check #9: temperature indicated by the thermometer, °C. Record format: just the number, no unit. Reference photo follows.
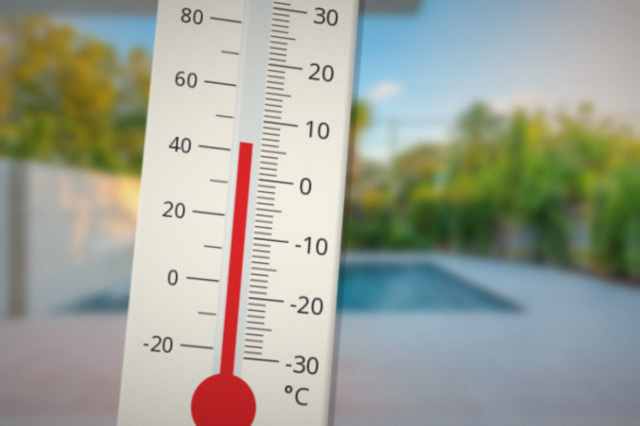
6
